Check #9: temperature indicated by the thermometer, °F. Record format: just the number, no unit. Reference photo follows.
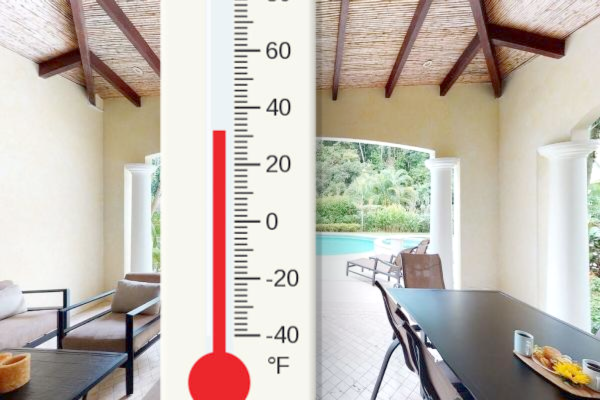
32
